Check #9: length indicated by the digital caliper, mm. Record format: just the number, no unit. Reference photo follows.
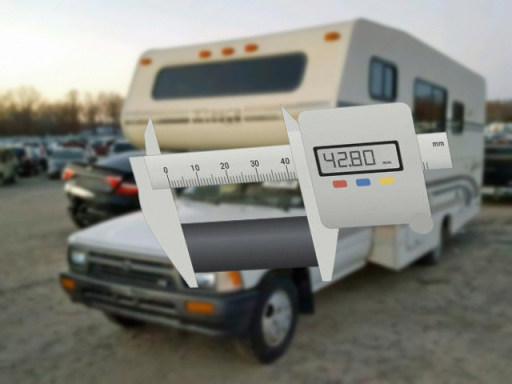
42.80
